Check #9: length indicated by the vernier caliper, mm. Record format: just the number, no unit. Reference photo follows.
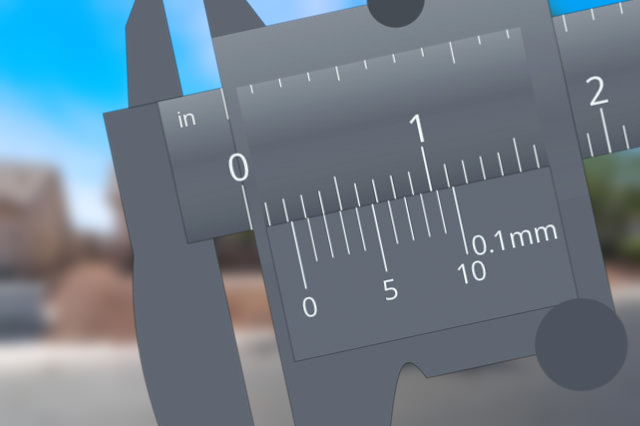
2.2
